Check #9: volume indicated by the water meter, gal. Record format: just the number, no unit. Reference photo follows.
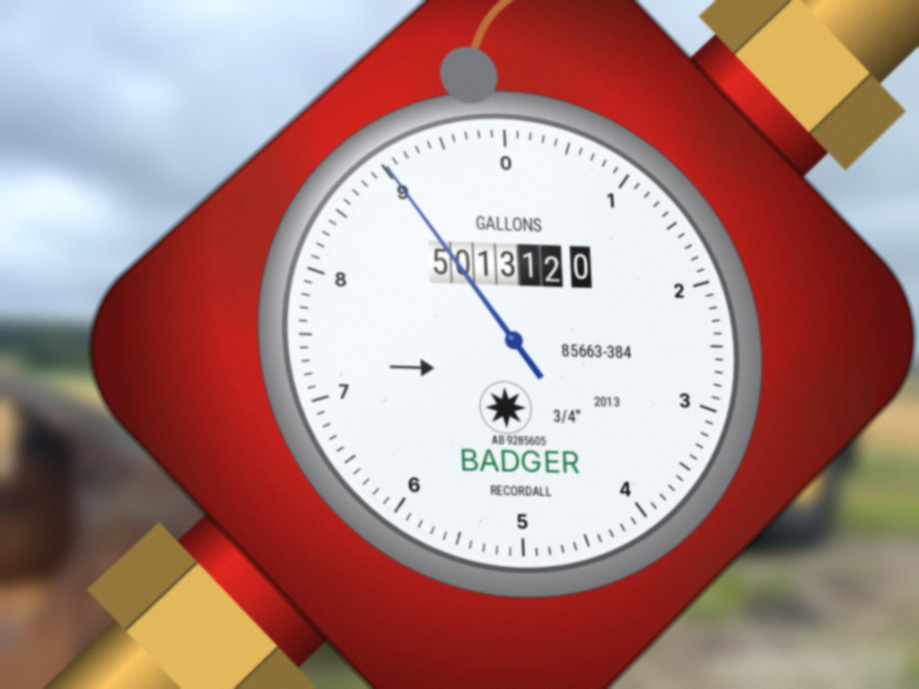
5013119.0
